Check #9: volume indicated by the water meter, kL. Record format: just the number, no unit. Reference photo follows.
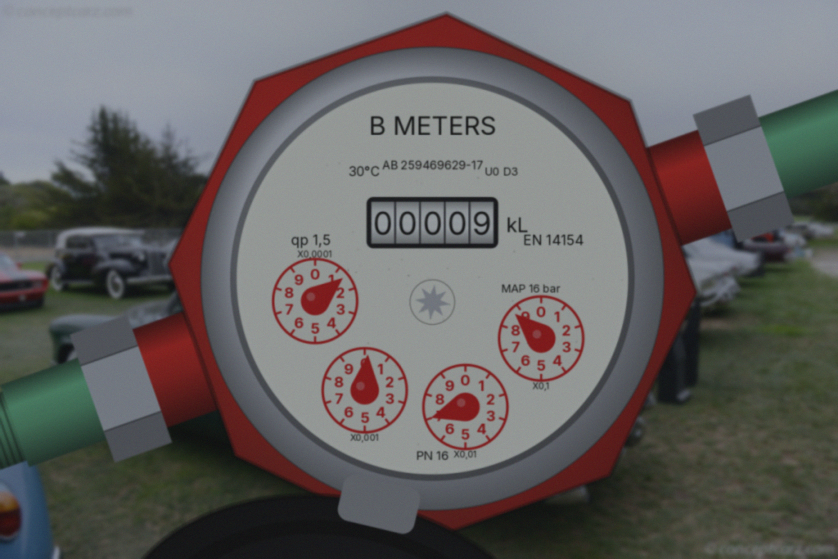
9.8701
